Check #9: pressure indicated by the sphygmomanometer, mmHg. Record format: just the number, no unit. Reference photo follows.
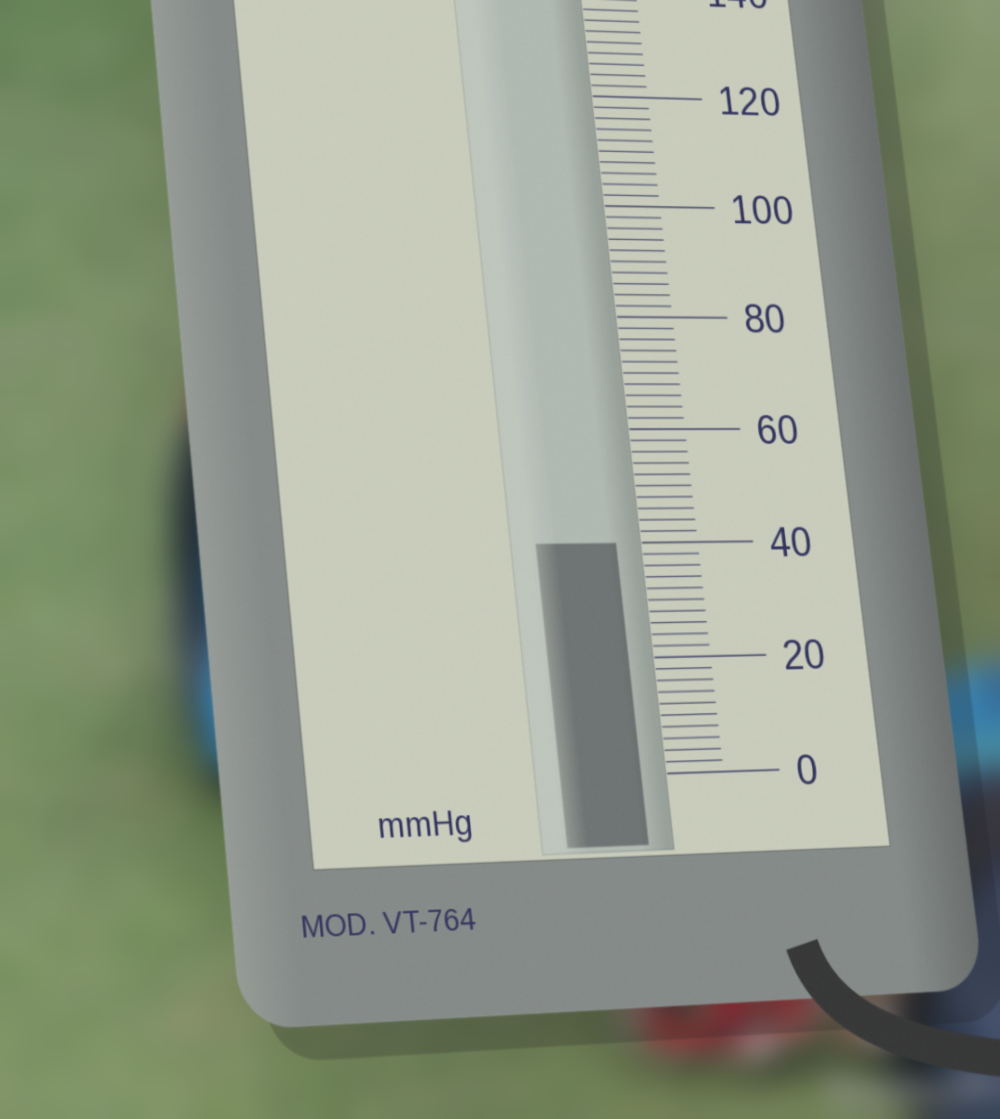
40
